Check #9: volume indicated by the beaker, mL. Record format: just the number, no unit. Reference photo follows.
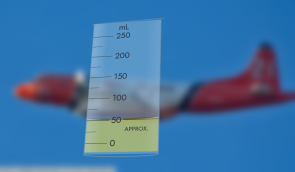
50
